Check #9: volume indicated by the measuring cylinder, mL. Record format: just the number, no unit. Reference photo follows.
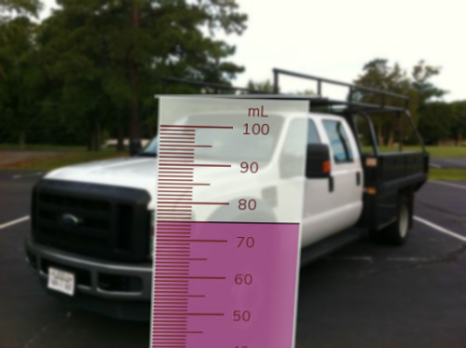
75
